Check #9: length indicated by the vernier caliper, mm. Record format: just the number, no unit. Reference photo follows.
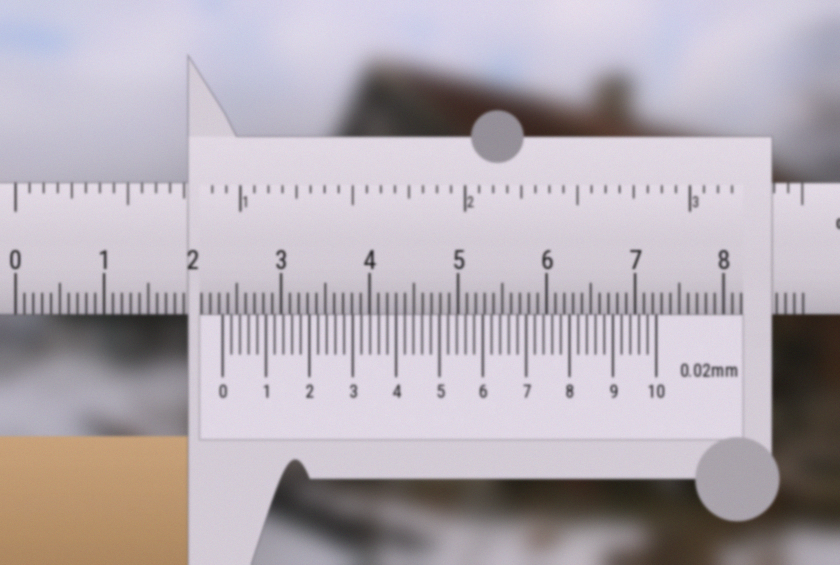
23.4
